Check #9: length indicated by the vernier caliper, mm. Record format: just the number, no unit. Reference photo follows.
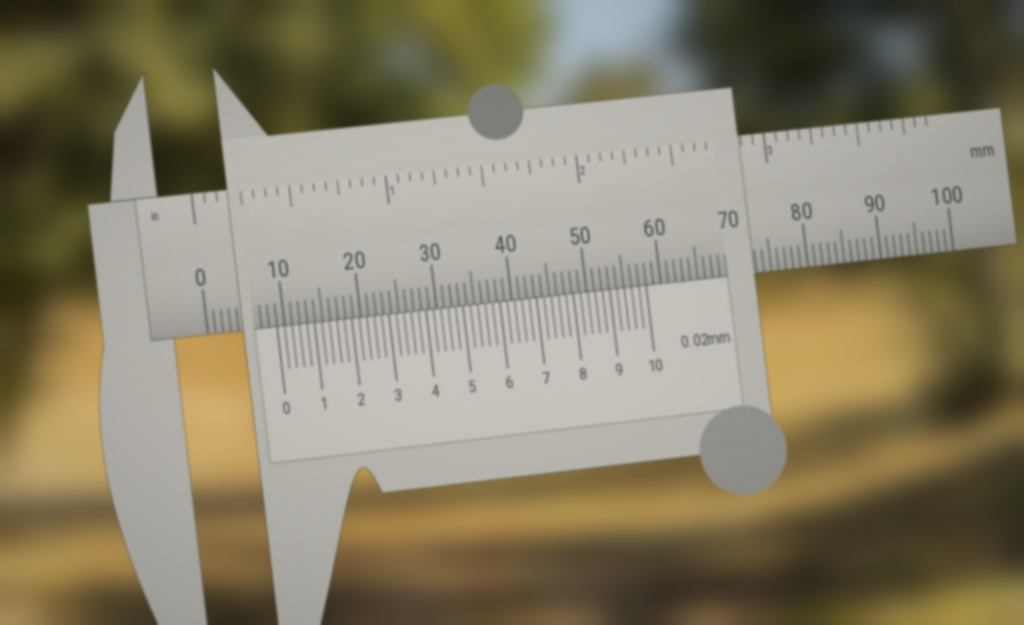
9.0
